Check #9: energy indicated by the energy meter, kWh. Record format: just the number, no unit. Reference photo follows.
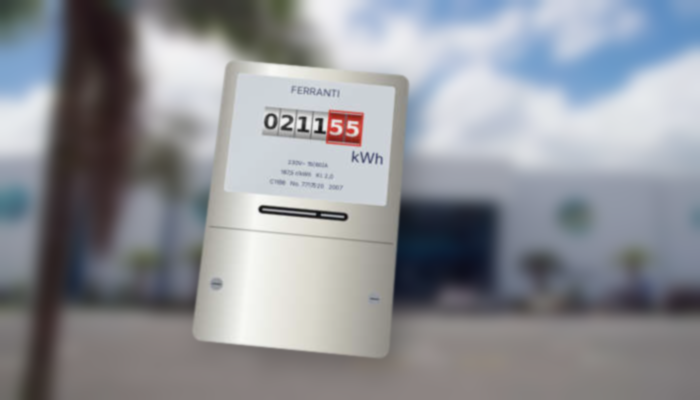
211.55
